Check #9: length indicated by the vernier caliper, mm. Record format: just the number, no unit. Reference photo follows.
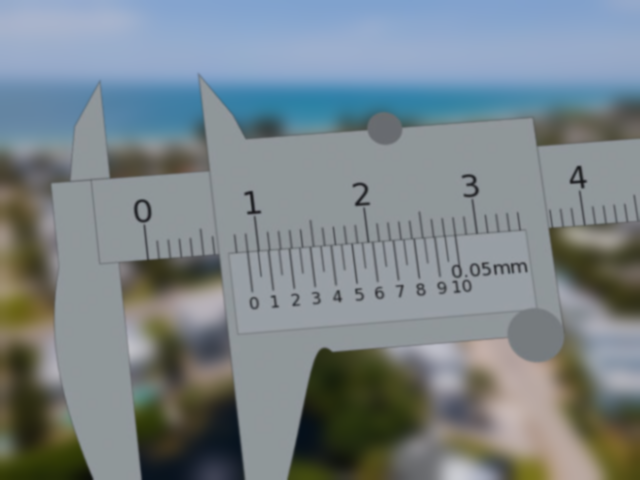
9.0
